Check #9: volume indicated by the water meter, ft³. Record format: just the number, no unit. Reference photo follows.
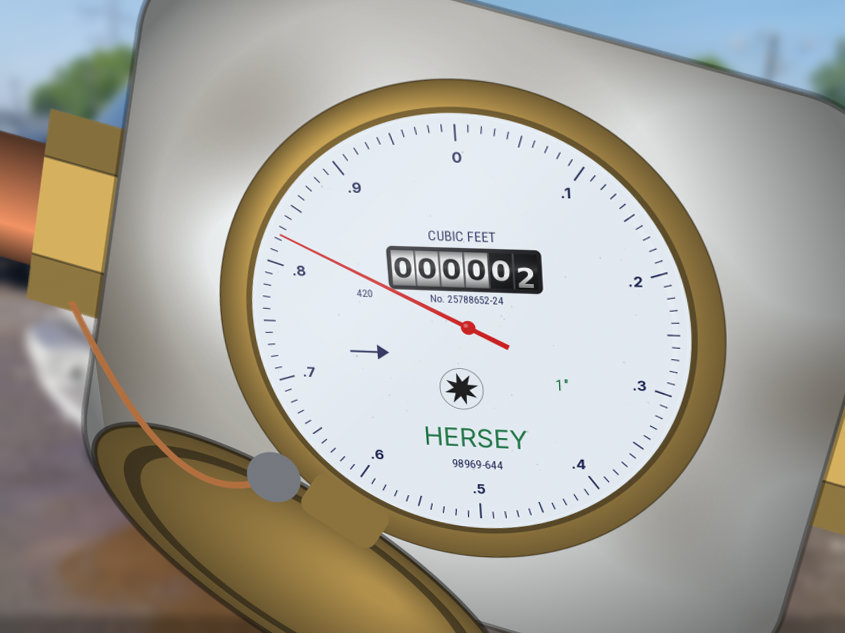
1.82
